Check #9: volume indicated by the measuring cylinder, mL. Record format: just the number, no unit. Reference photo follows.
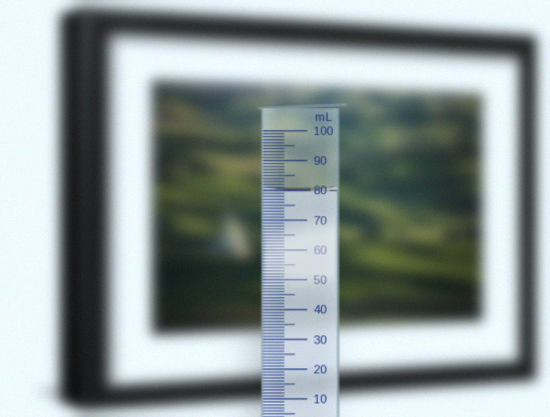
80
